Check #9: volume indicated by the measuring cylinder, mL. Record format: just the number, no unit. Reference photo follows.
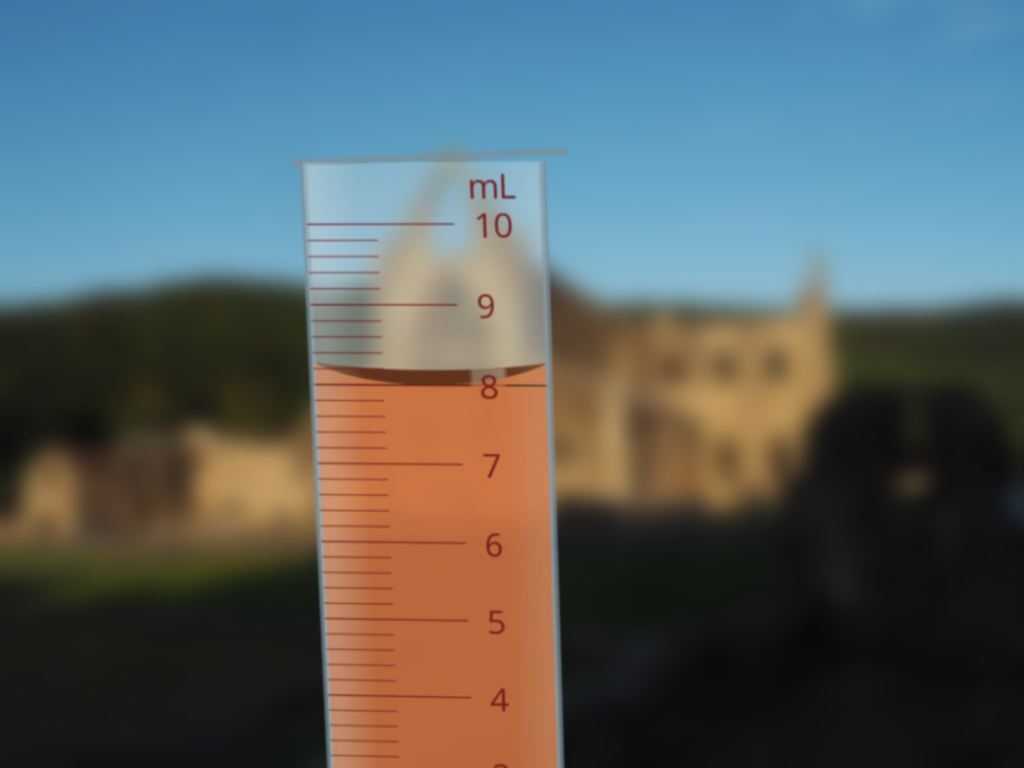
8
